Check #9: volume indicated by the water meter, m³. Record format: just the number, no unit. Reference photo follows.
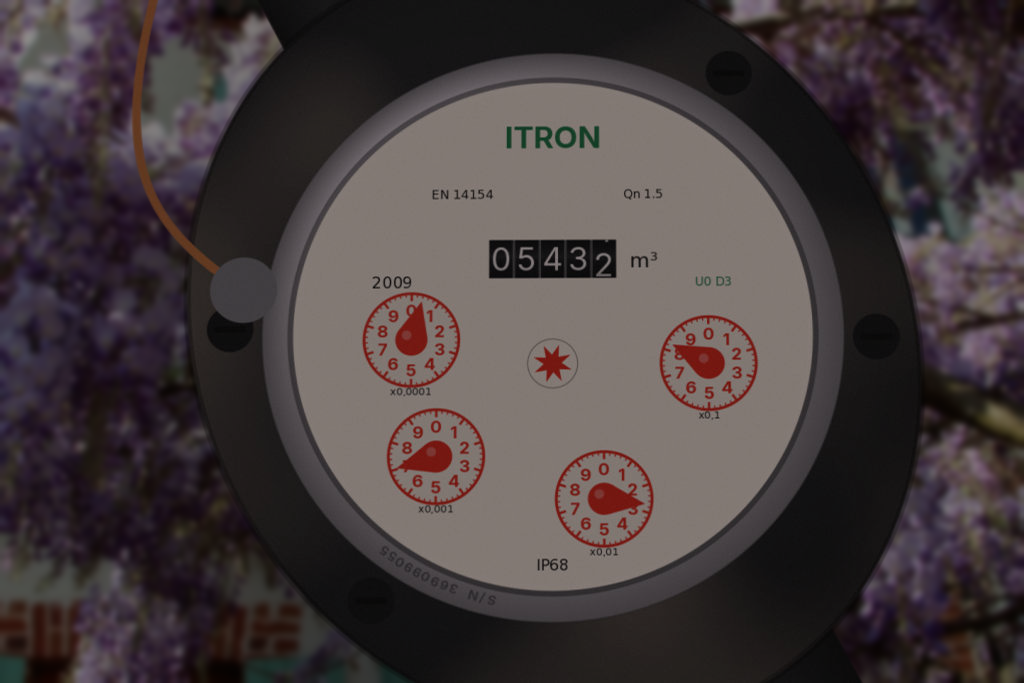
5431.8270
